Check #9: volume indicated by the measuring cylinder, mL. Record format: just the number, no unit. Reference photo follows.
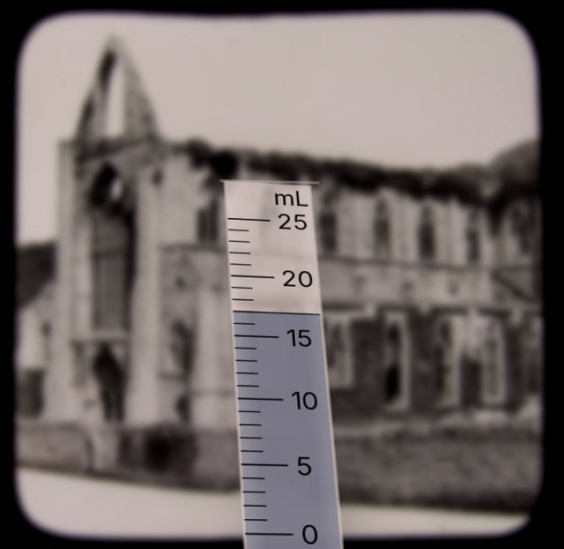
17
